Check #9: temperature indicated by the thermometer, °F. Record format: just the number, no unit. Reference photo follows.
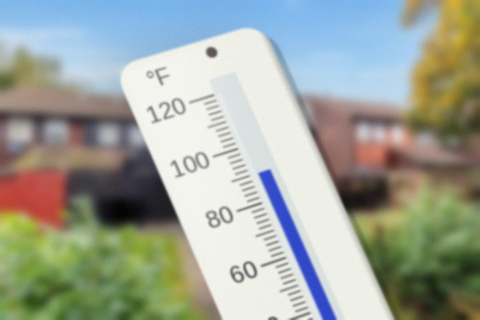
90
